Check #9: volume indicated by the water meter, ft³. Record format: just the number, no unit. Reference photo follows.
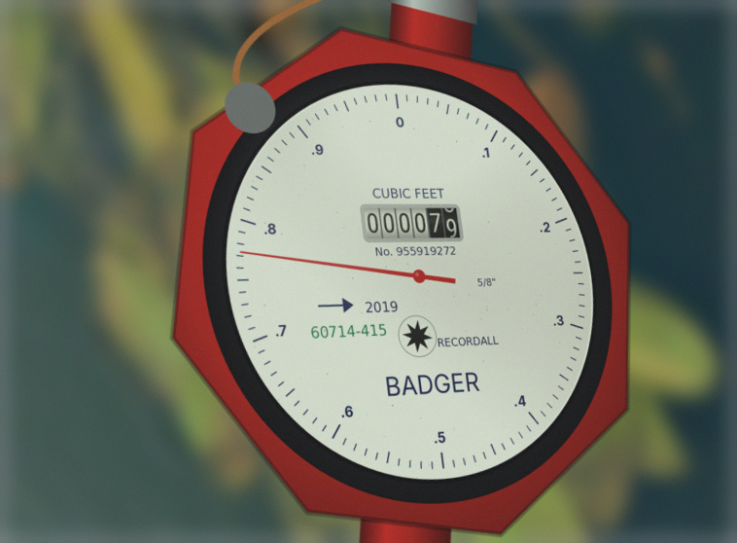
78.77
